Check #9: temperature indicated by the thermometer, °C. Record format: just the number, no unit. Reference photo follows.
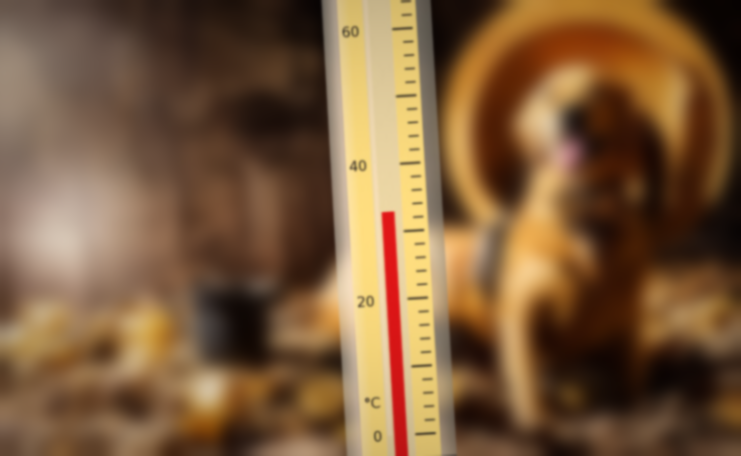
33
